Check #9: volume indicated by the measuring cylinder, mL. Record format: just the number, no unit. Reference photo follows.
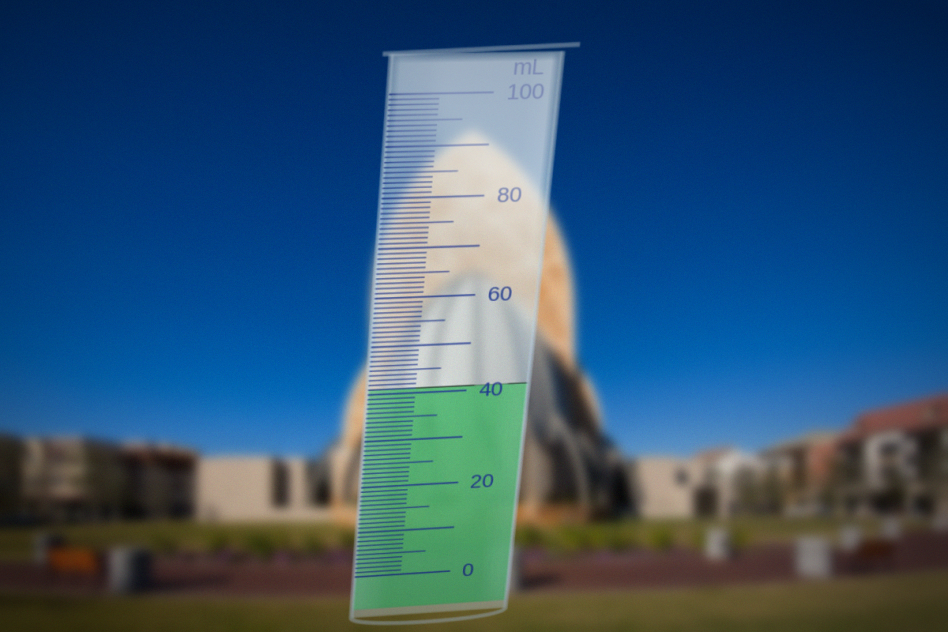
41
